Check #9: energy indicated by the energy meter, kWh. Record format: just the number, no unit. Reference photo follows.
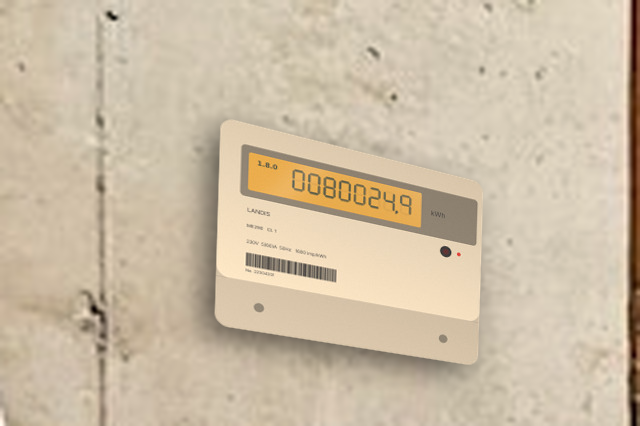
80024.9
